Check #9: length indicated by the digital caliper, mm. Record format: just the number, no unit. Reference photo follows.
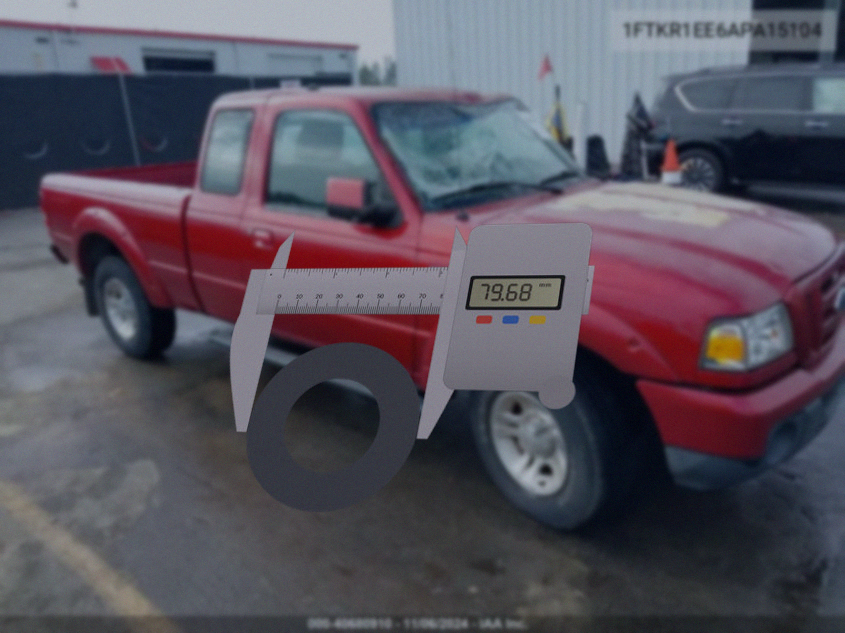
79.68
